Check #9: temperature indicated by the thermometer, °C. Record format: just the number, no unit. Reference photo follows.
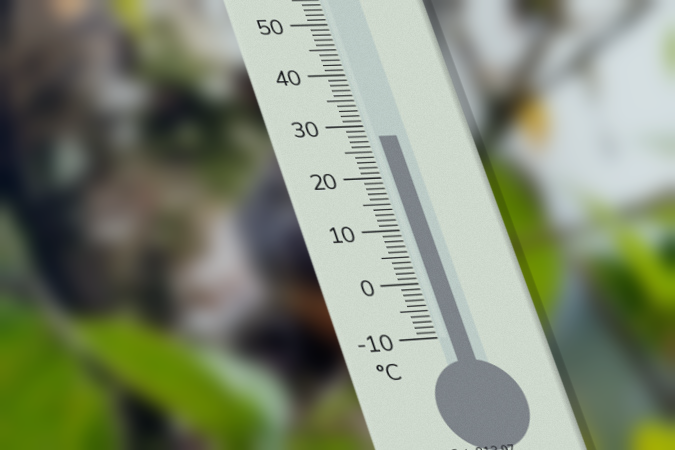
28
